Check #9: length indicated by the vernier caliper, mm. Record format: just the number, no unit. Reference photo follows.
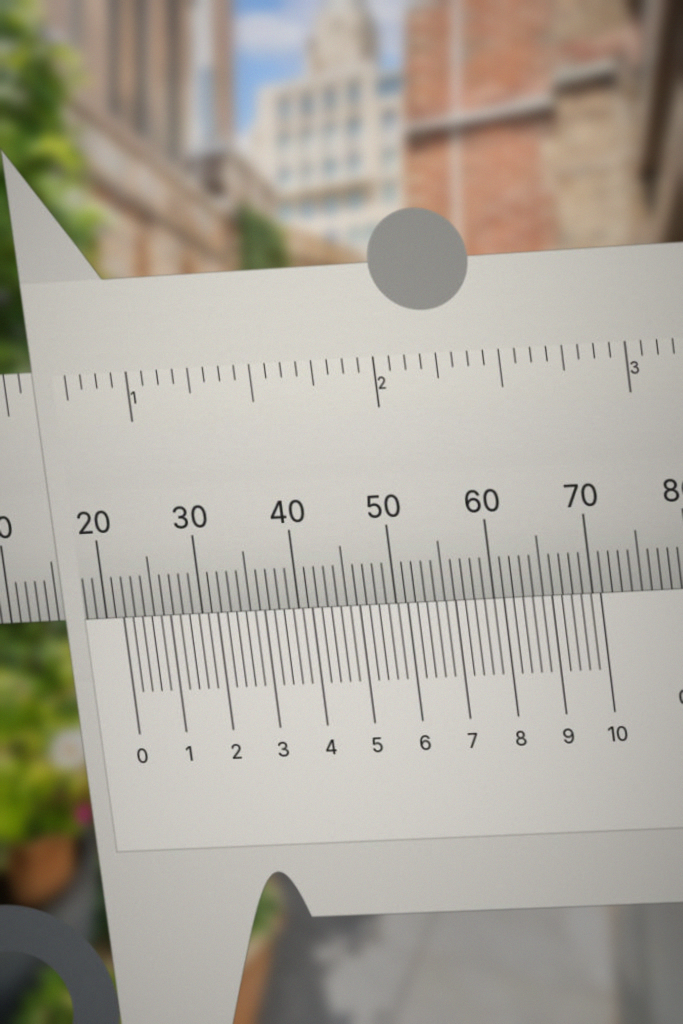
21.8
